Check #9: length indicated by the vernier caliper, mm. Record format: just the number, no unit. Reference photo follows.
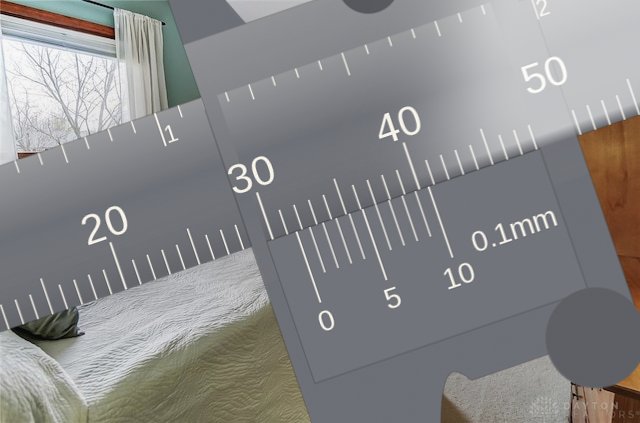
31.6
